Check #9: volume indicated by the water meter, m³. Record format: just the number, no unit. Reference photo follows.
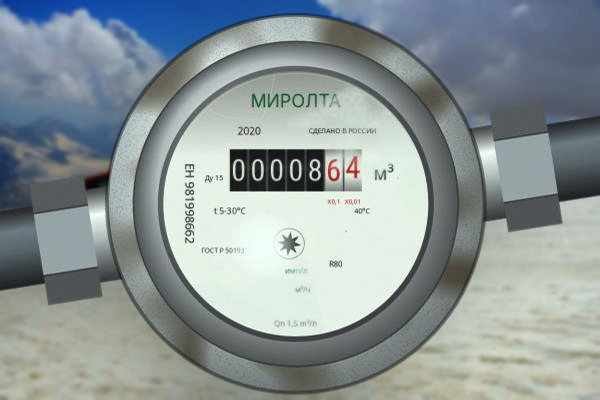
8.64
